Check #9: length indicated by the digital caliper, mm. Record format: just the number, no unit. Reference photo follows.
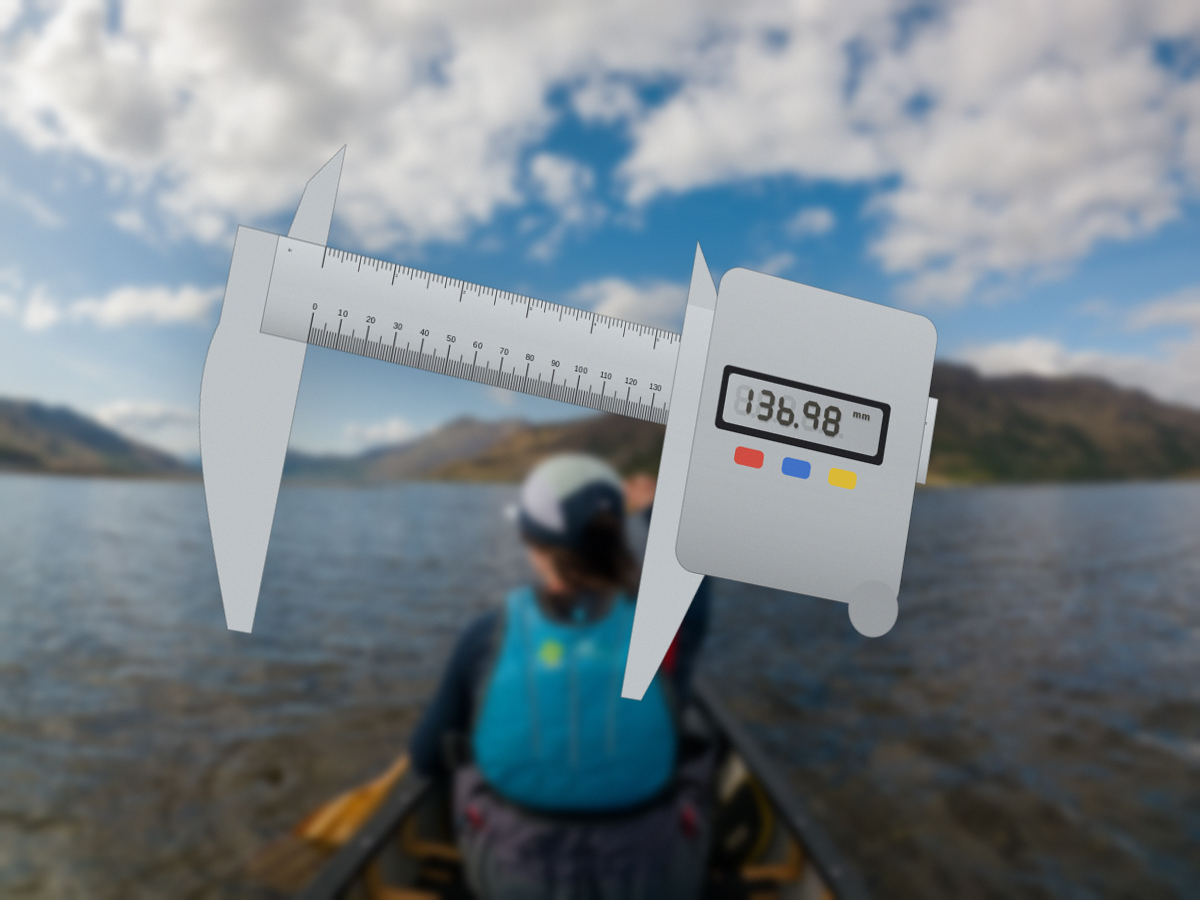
136.98
